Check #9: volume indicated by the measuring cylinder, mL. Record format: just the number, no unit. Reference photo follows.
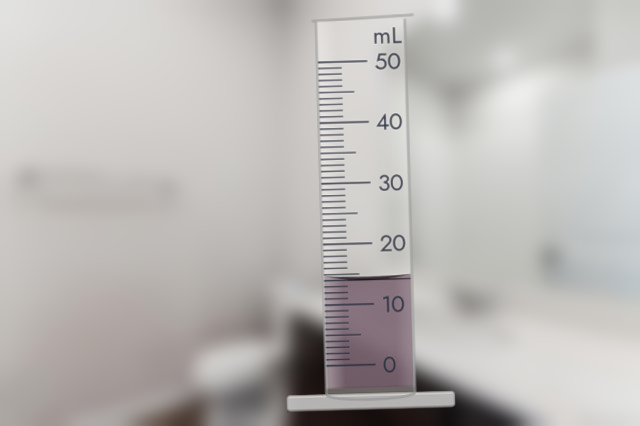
14
